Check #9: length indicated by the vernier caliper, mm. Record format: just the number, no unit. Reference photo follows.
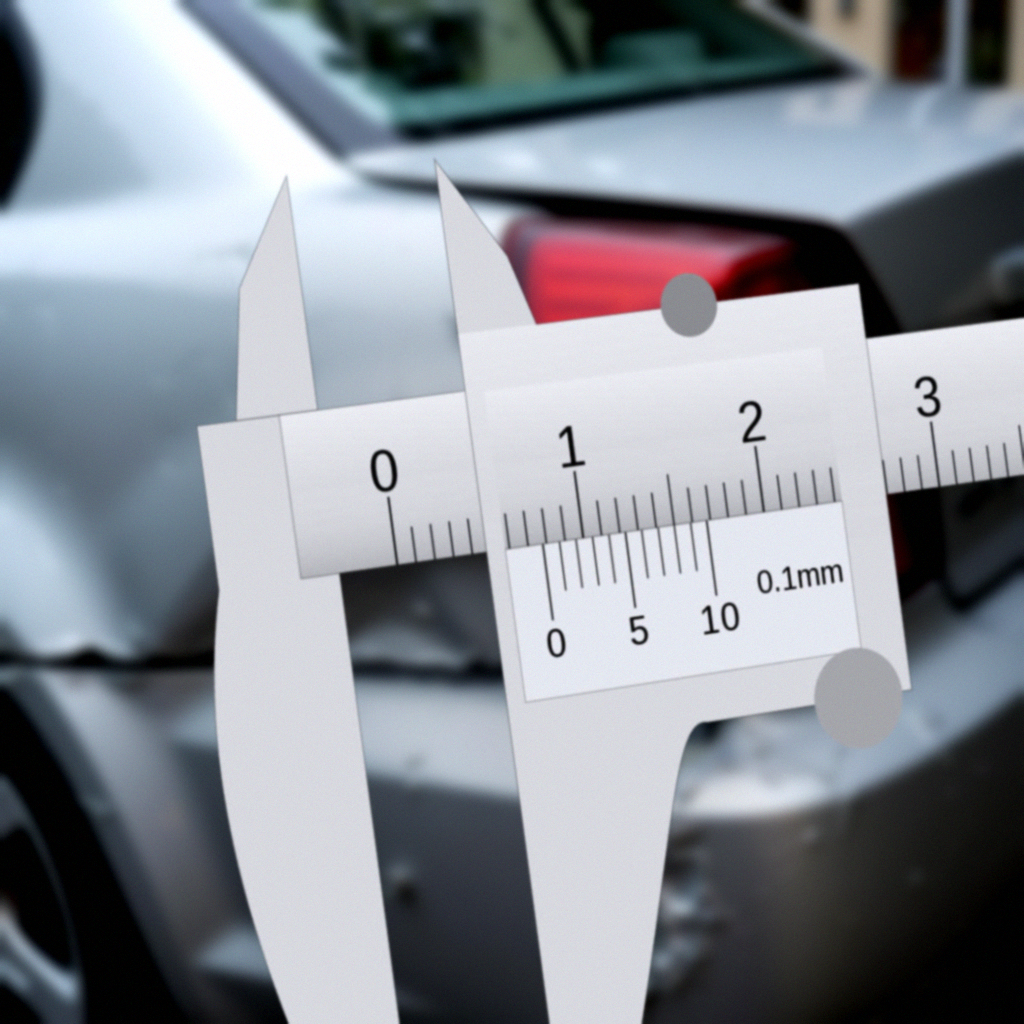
7.8
